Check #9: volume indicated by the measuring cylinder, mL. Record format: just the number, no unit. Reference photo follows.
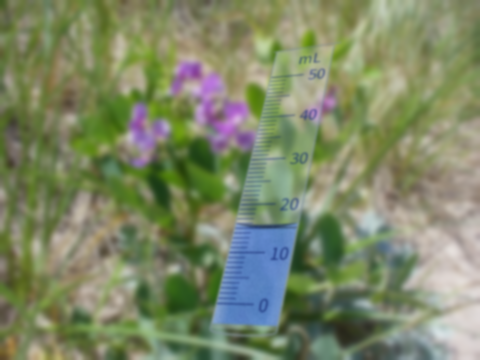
15
